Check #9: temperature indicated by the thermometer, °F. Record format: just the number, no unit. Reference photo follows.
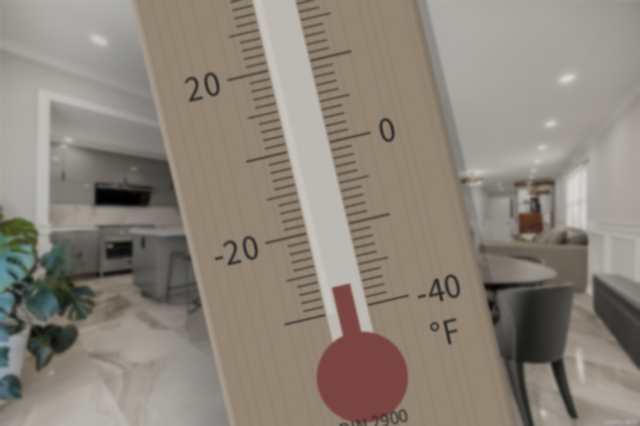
-34
